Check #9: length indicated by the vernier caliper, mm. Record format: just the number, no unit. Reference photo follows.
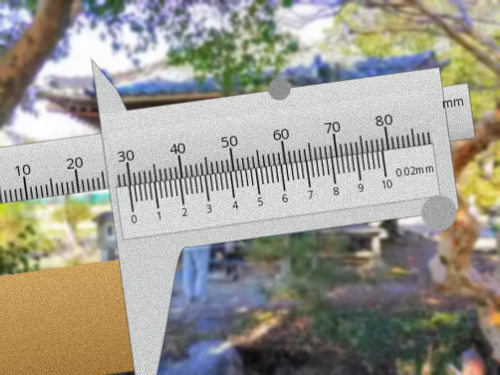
29.8
